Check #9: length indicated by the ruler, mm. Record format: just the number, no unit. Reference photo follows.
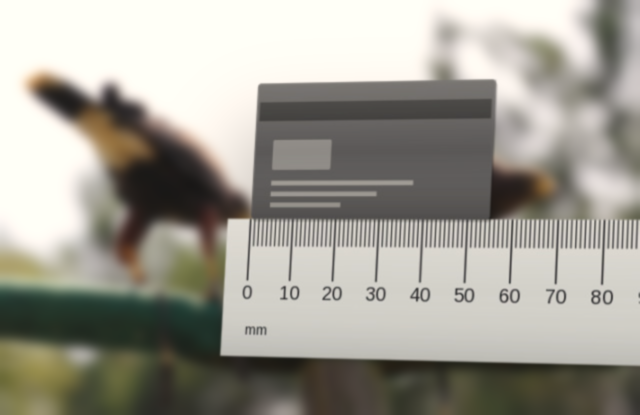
55
